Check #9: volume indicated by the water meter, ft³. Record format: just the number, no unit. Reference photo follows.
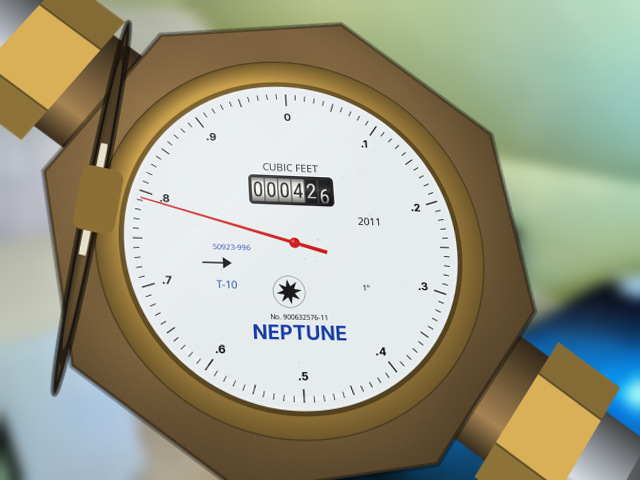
425.79
